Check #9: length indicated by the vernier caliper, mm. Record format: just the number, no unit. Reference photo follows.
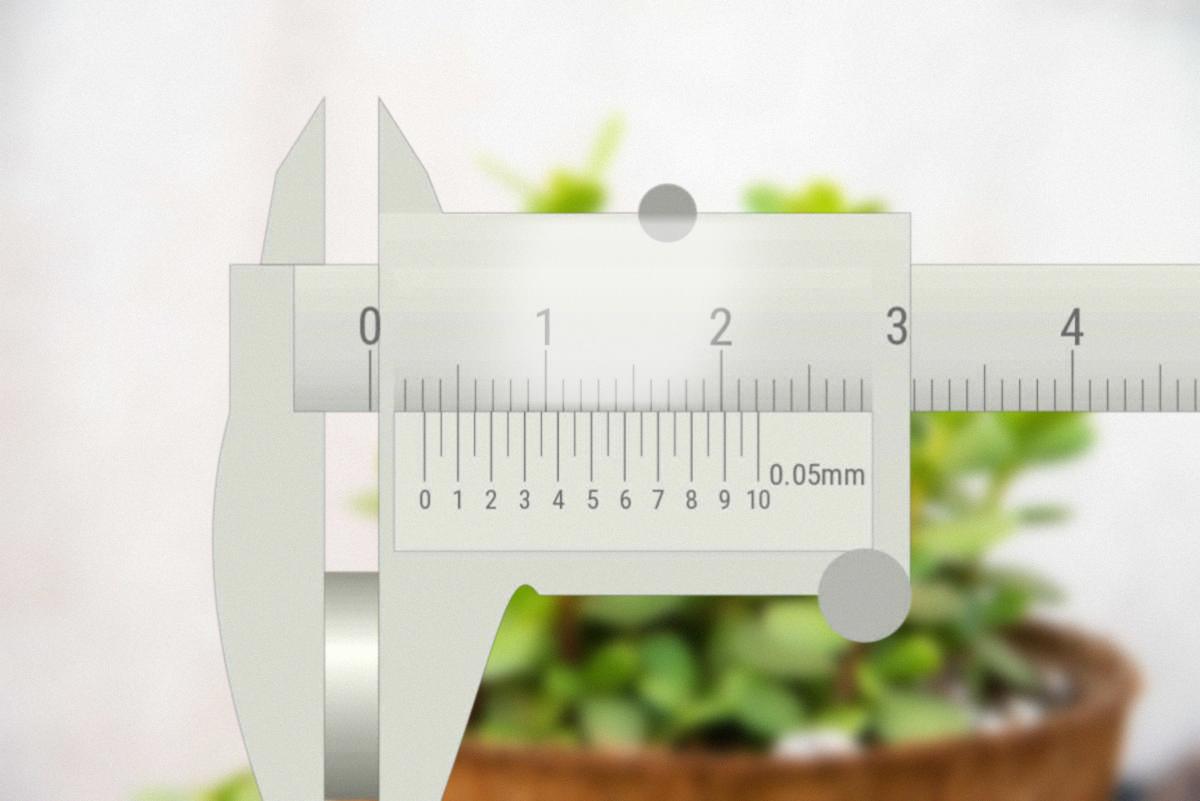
3.1
